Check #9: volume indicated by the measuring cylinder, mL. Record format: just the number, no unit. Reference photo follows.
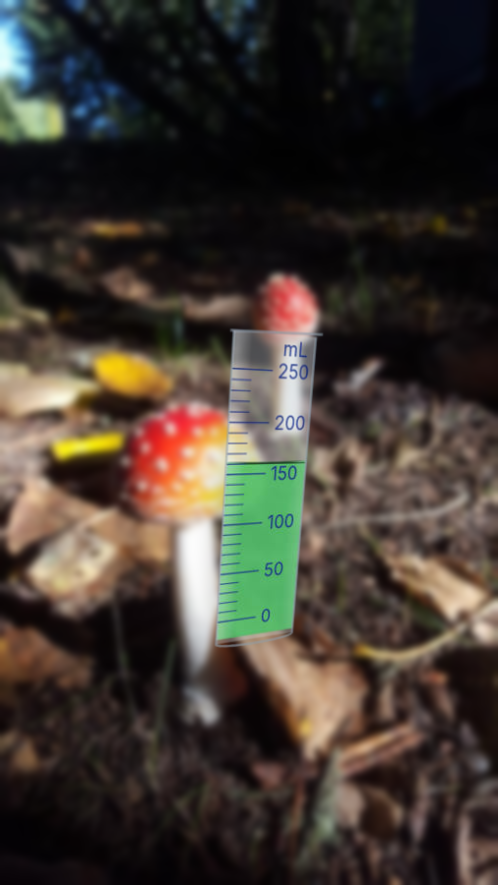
160
